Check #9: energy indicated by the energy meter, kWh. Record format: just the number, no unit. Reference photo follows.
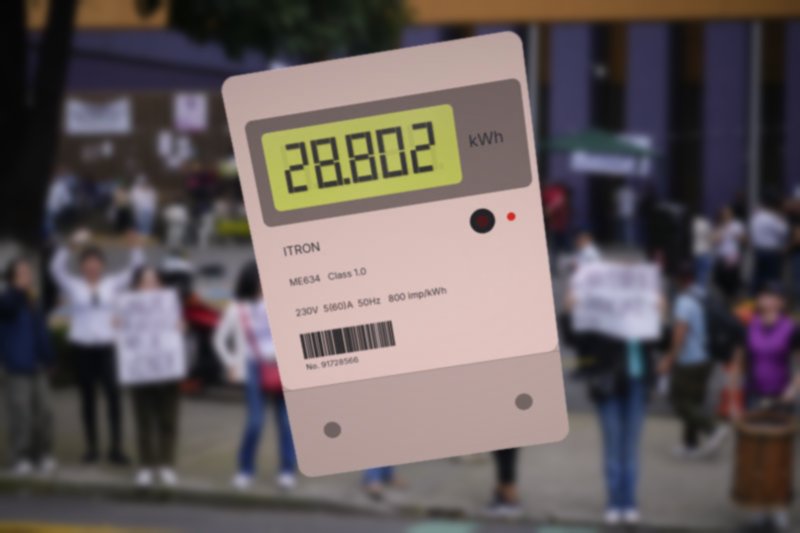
28.802
